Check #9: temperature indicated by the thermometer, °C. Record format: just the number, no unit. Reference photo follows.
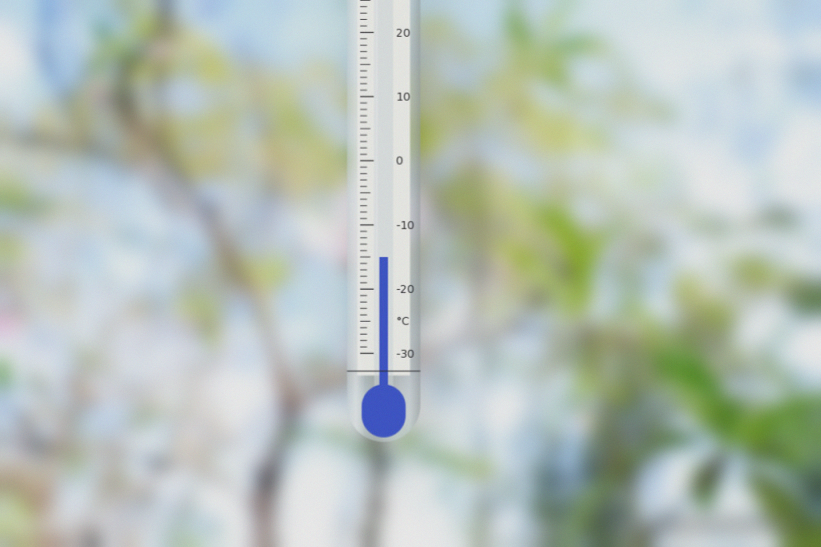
-15
